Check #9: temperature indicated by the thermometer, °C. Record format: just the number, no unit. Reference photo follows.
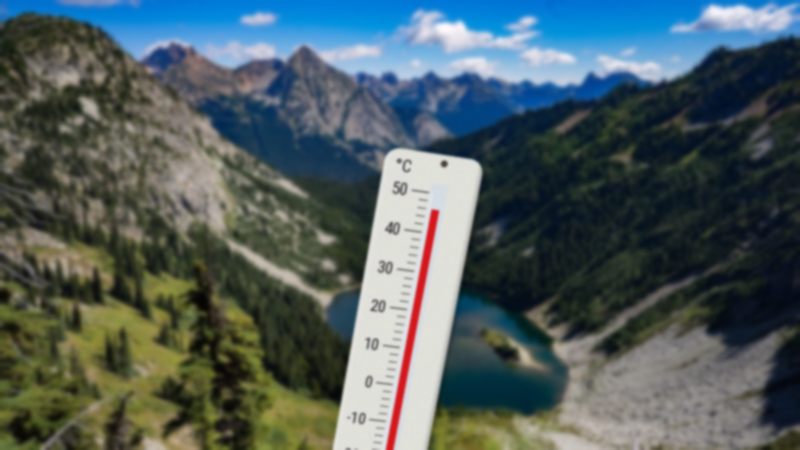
46
